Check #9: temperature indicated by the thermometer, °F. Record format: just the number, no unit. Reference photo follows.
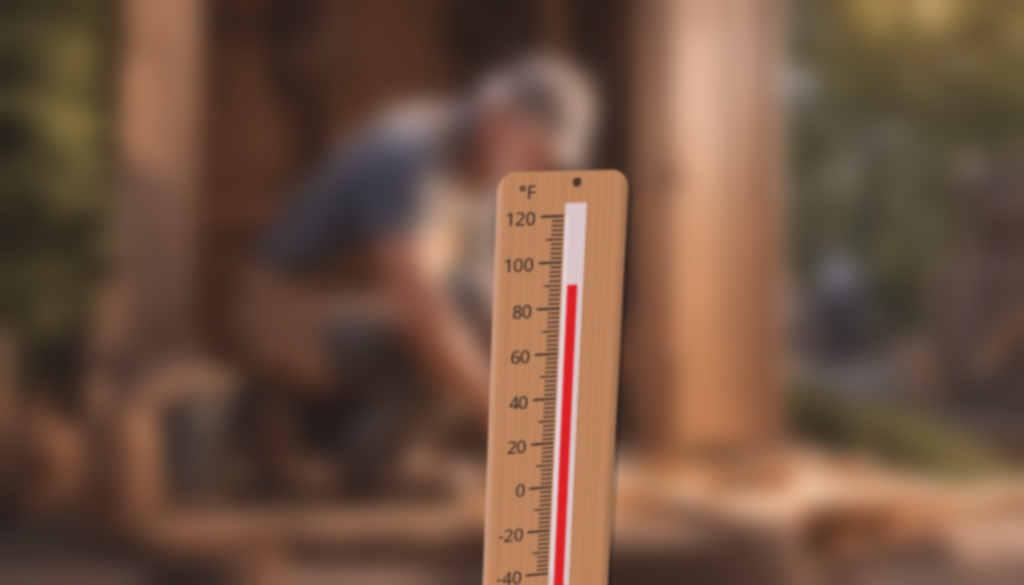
90
